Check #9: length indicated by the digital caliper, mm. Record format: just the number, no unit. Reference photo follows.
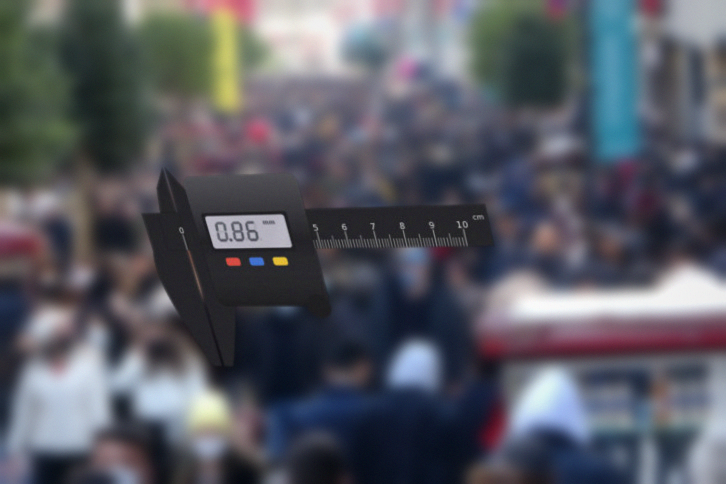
0.86
